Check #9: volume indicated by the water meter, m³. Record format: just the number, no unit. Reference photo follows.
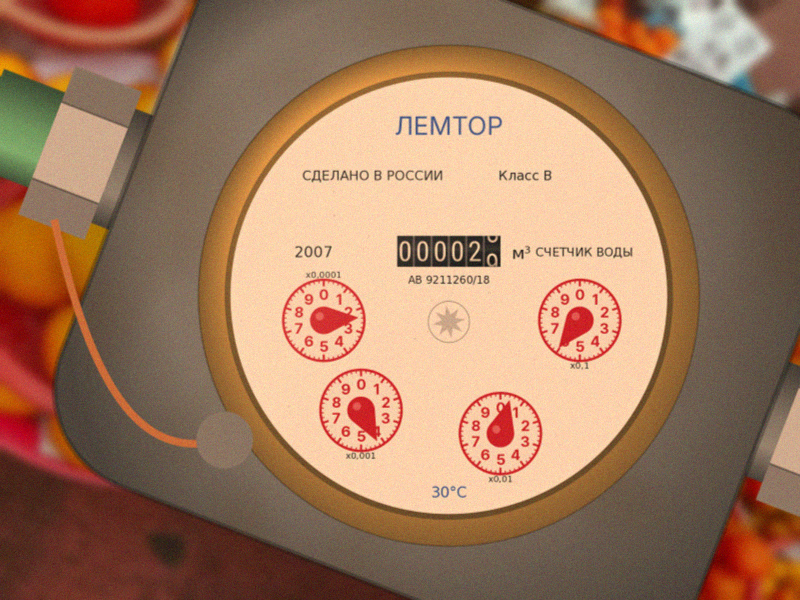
28.6042
